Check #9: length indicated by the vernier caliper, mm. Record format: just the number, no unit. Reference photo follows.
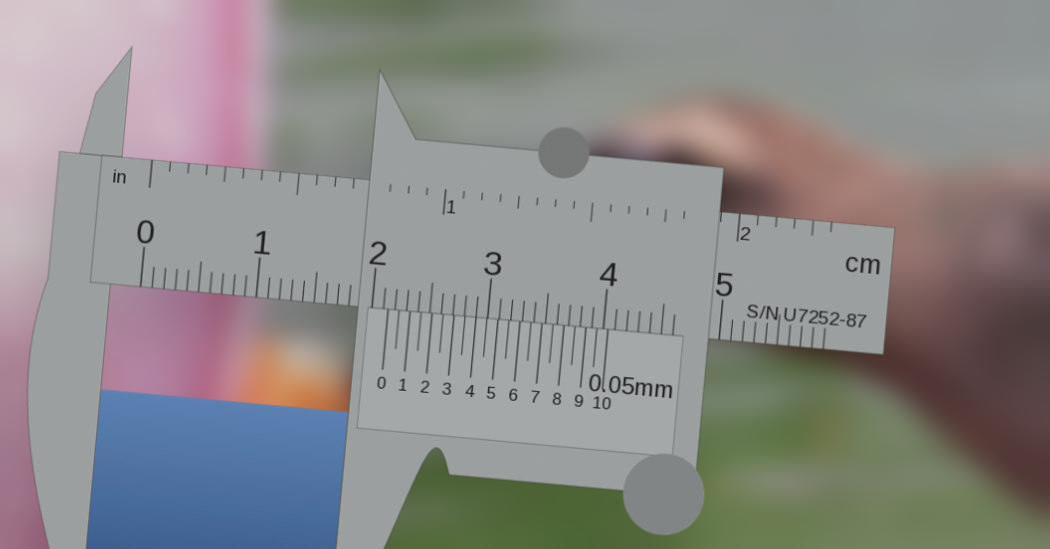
21.4
